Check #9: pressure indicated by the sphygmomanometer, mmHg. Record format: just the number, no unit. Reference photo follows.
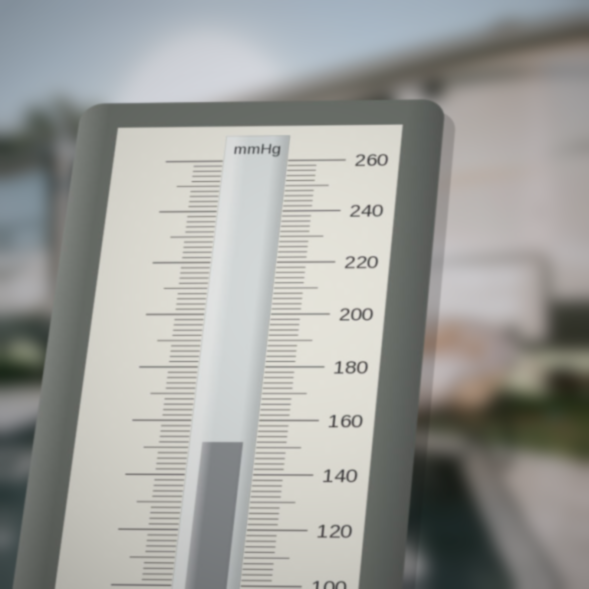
152
